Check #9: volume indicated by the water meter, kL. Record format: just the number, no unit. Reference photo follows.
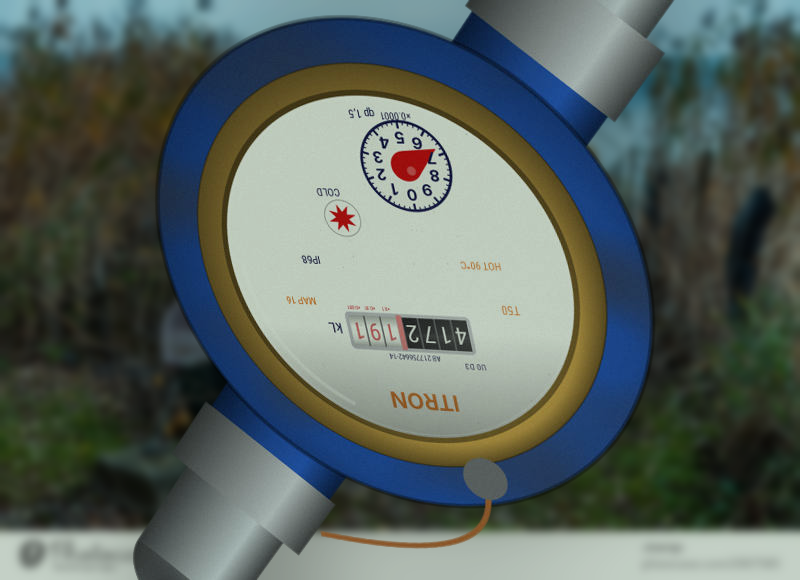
4172.1916
